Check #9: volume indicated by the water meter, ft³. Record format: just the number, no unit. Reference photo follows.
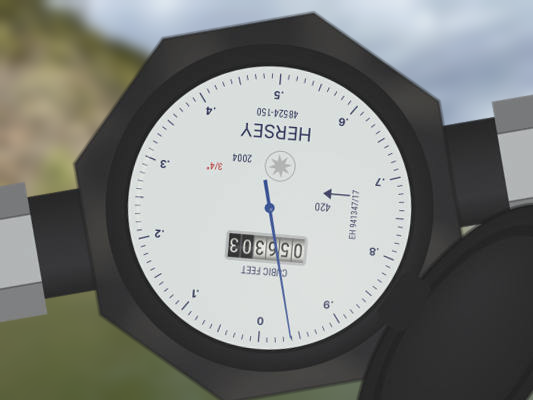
56302.96
